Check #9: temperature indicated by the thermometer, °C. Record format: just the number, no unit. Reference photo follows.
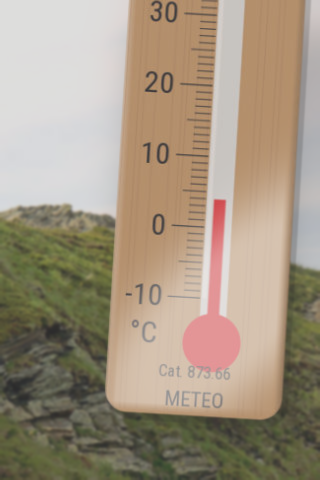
4
